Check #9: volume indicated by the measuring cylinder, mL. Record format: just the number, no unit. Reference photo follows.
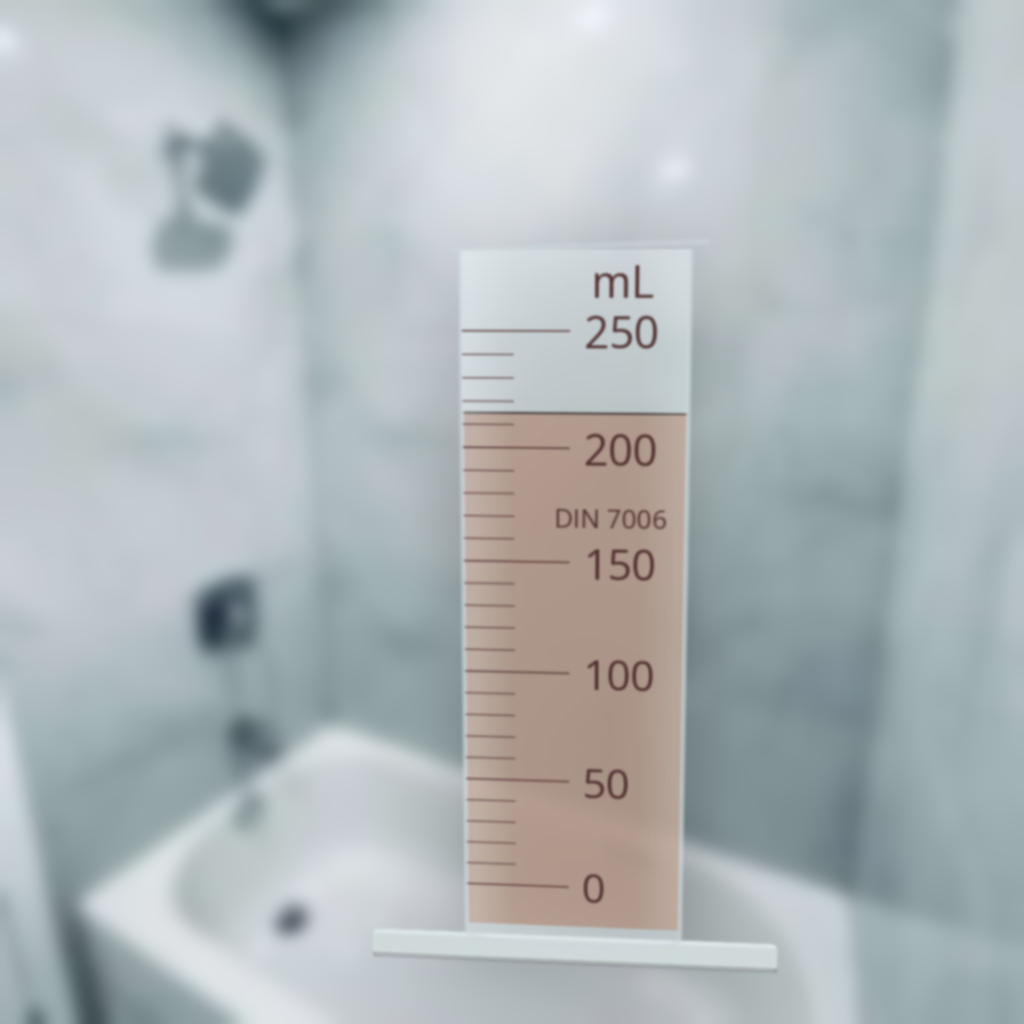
215
